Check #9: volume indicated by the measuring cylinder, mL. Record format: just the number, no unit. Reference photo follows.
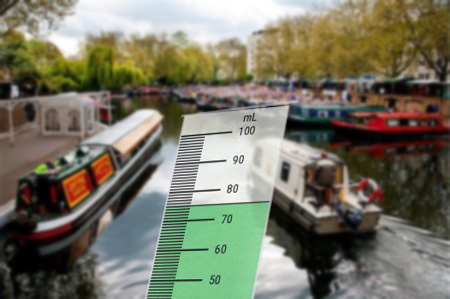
75
